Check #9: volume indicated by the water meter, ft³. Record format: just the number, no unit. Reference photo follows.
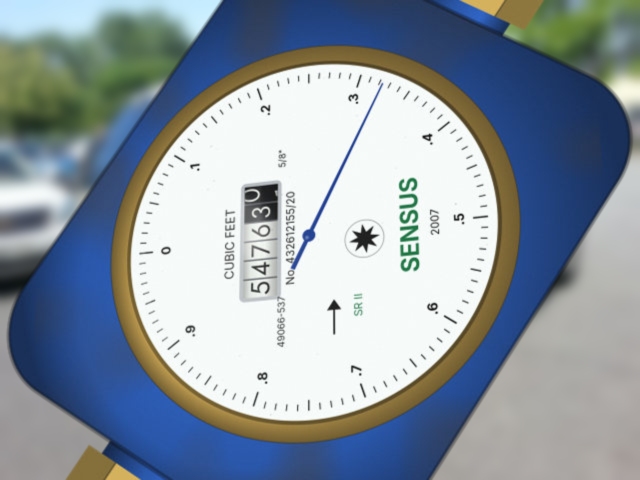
547630.32
